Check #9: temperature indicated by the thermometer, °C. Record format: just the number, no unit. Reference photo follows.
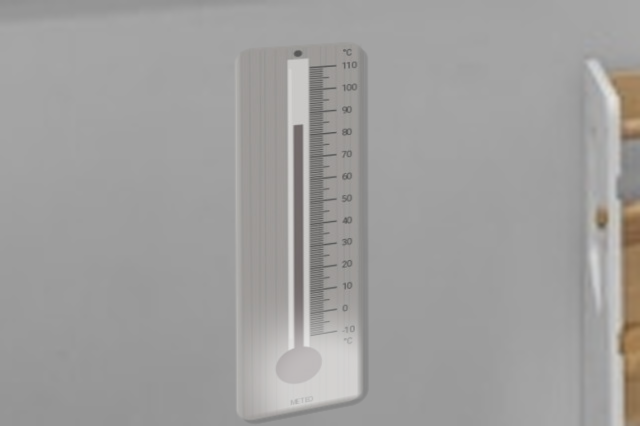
85
